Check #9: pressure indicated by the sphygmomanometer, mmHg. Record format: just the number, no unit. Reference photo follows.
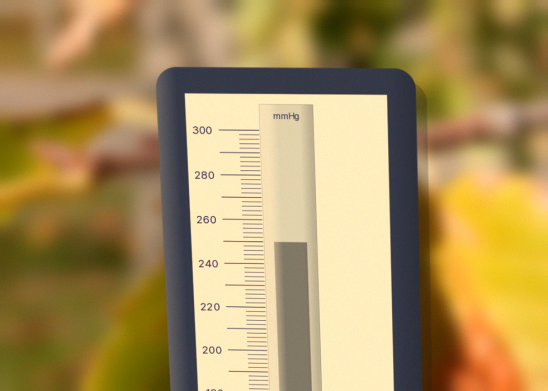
250
